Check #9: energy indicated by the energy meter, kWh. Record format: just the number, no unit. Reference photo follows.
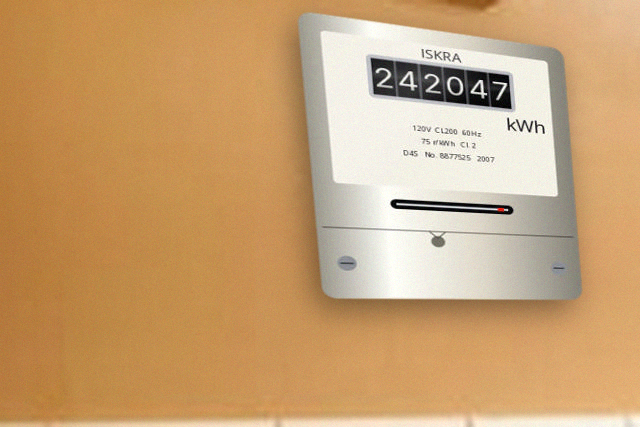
242047
